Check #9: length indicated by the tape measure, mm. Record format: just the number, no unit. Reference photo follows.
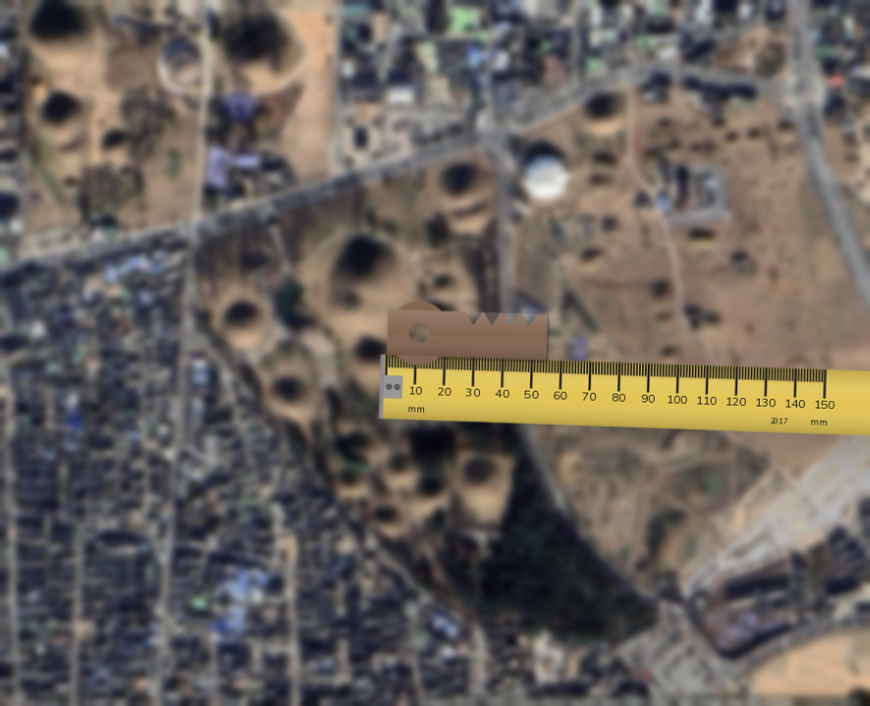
55
